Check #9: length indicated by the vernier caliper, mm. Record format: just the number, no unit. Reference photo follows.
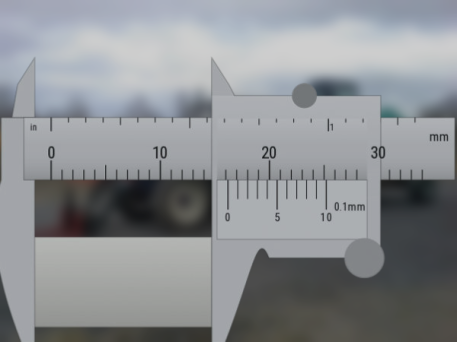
16.2
